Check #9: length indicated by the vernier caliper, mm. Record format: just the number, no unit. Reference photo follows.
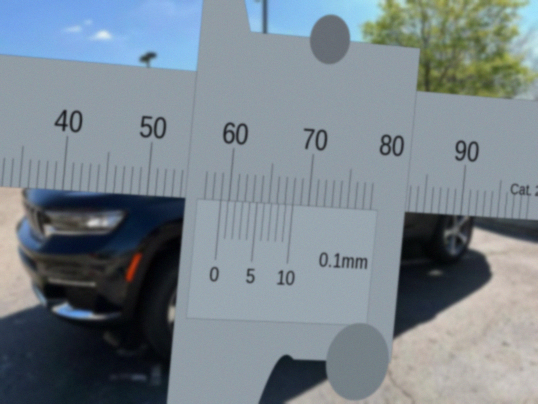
59.0
